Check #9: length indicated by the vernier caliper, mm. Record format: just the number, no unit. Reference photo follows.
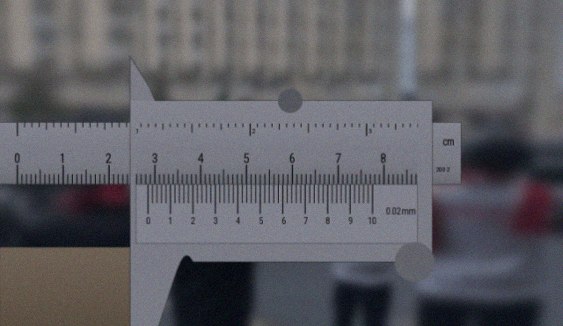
28.5
